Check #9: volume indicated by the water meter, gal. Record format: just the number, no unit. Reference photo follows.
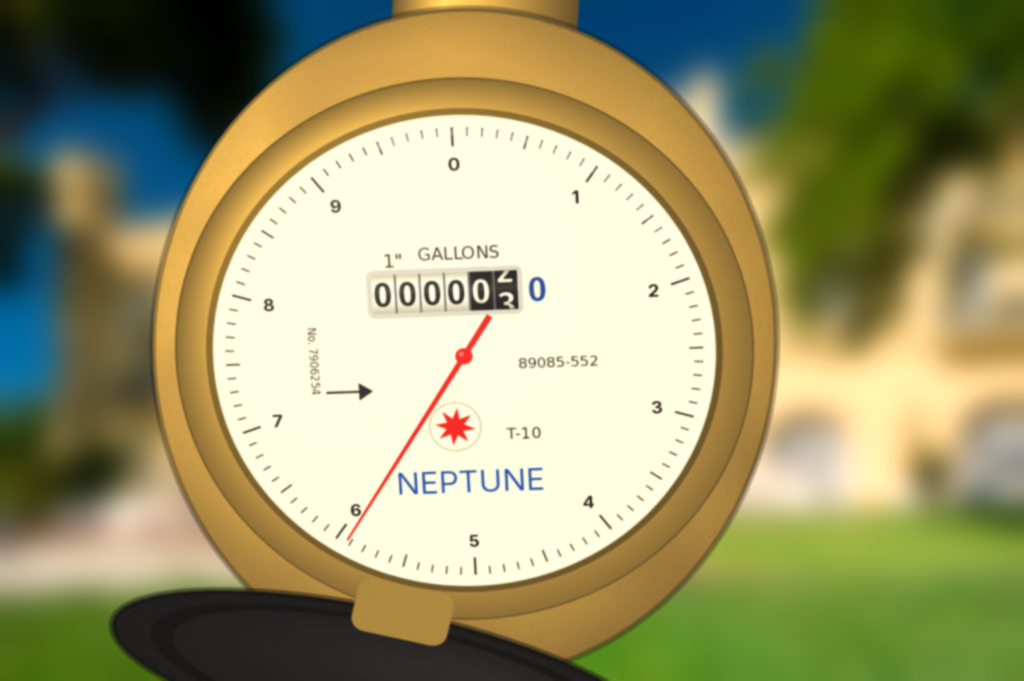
25.9
